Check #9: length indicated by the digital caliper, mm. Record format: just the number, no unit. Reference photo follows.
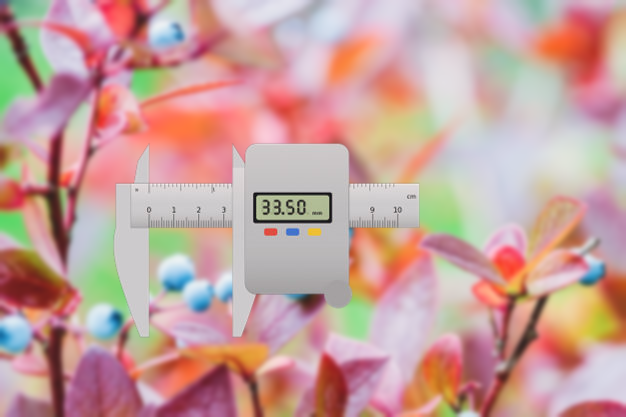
33.50
